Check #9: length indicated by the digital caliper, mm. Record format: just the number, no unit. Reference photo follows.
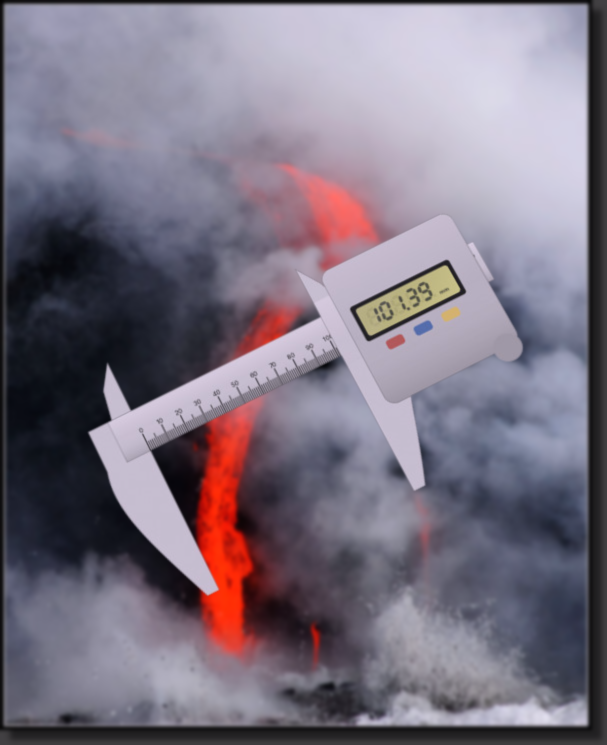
101.39
